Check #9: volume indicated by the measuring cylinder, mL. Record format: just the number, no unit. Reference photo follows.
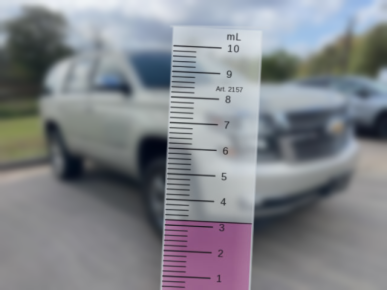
3.2
